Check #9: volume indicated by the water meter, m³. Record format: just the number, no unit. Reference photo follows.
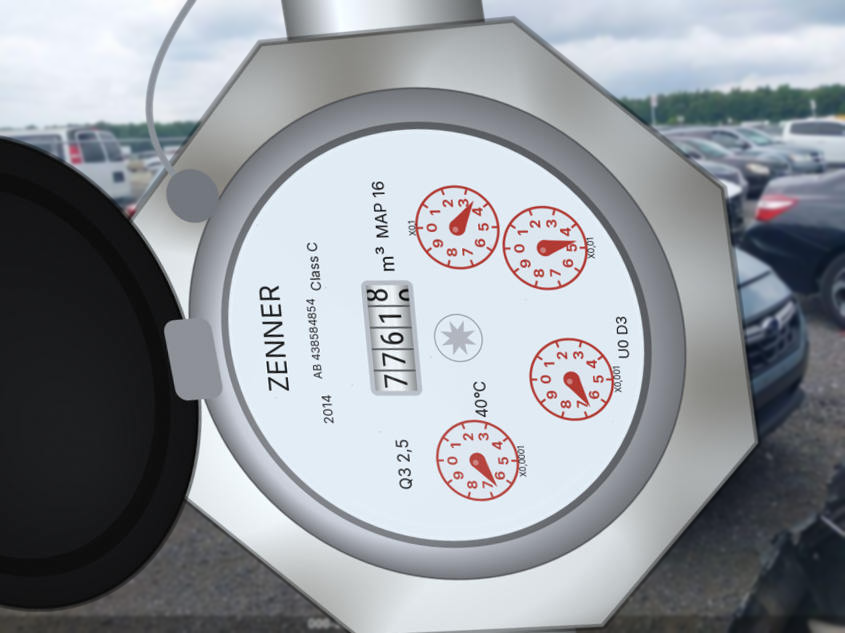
77618.3466
